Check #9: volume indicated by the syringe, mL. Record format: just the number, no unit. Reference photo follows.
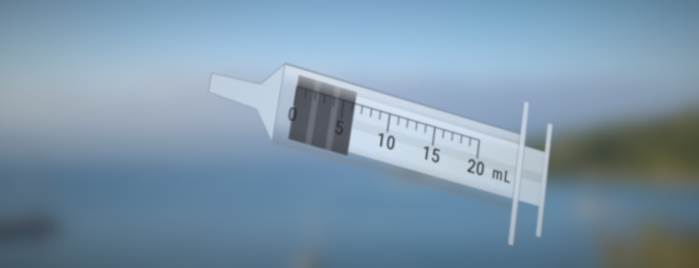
0
